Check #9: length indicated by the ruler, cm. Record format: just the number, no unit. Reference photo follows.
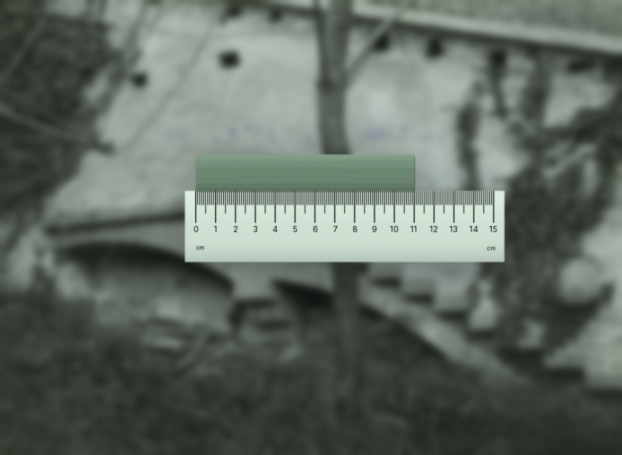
11
